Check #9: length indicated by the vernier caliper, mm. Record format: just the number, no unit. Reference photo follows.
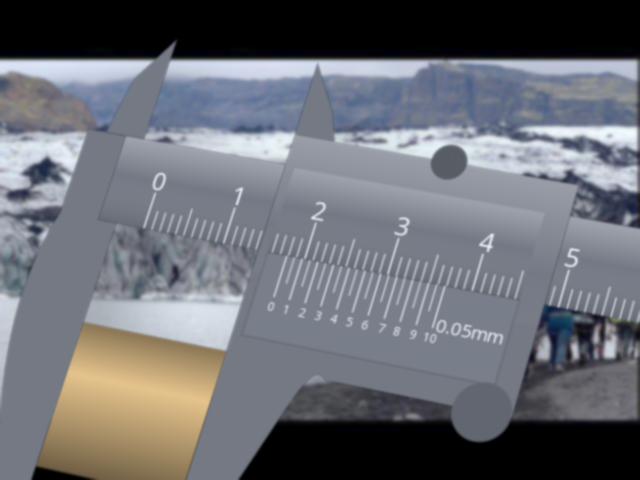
17.8
